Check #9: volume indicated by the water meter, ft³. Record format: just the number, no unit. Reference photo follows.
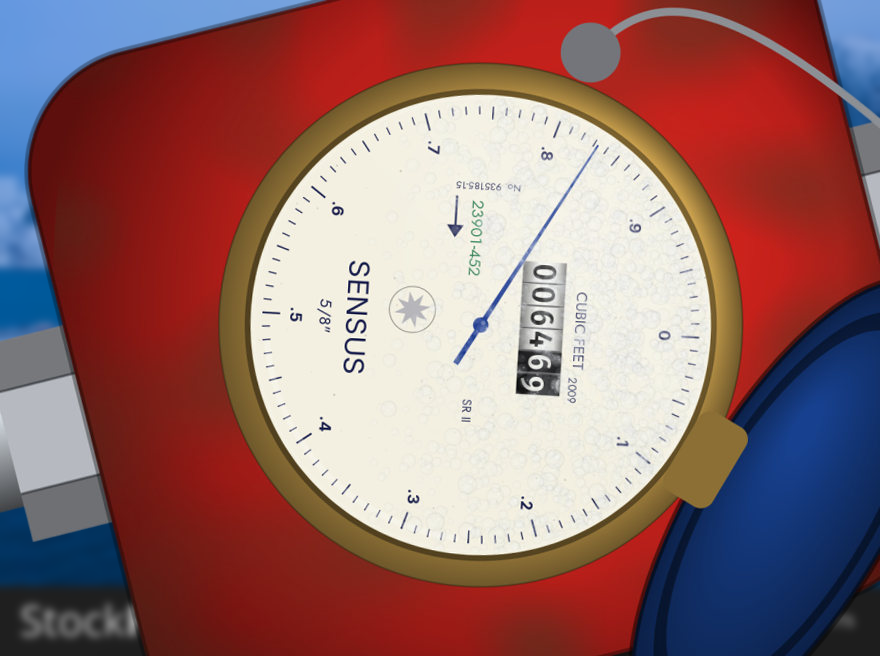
6468.83
